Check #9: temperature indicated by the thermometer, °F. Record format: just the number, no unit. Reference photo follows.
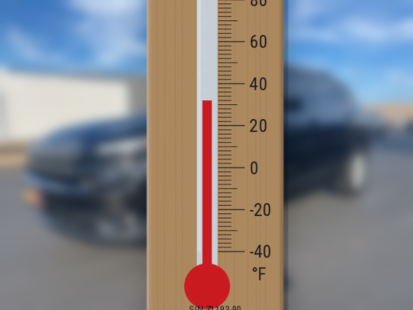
32
